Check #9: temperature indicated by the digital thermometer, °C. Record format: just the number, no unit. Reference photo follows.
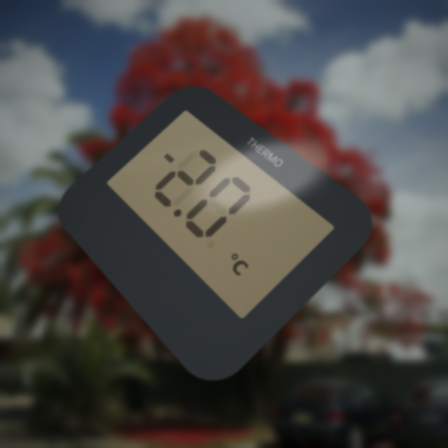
-2.0
